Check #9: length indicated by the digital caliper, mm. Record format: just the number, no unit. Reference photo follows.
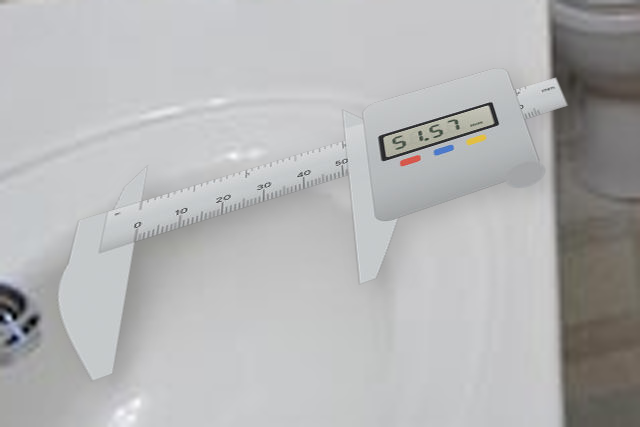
51.57
